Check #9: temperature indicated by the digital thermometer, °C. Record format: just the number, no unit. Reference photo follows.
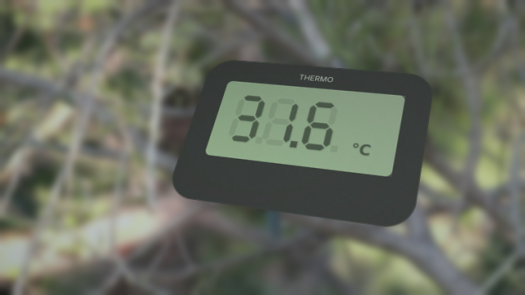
31.6
